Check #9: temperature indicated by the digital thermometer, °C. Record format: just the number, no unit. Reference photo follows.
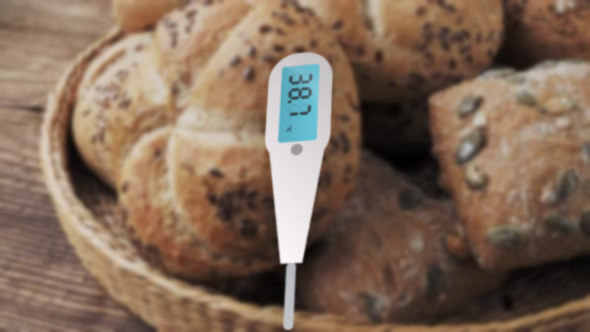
38.7
